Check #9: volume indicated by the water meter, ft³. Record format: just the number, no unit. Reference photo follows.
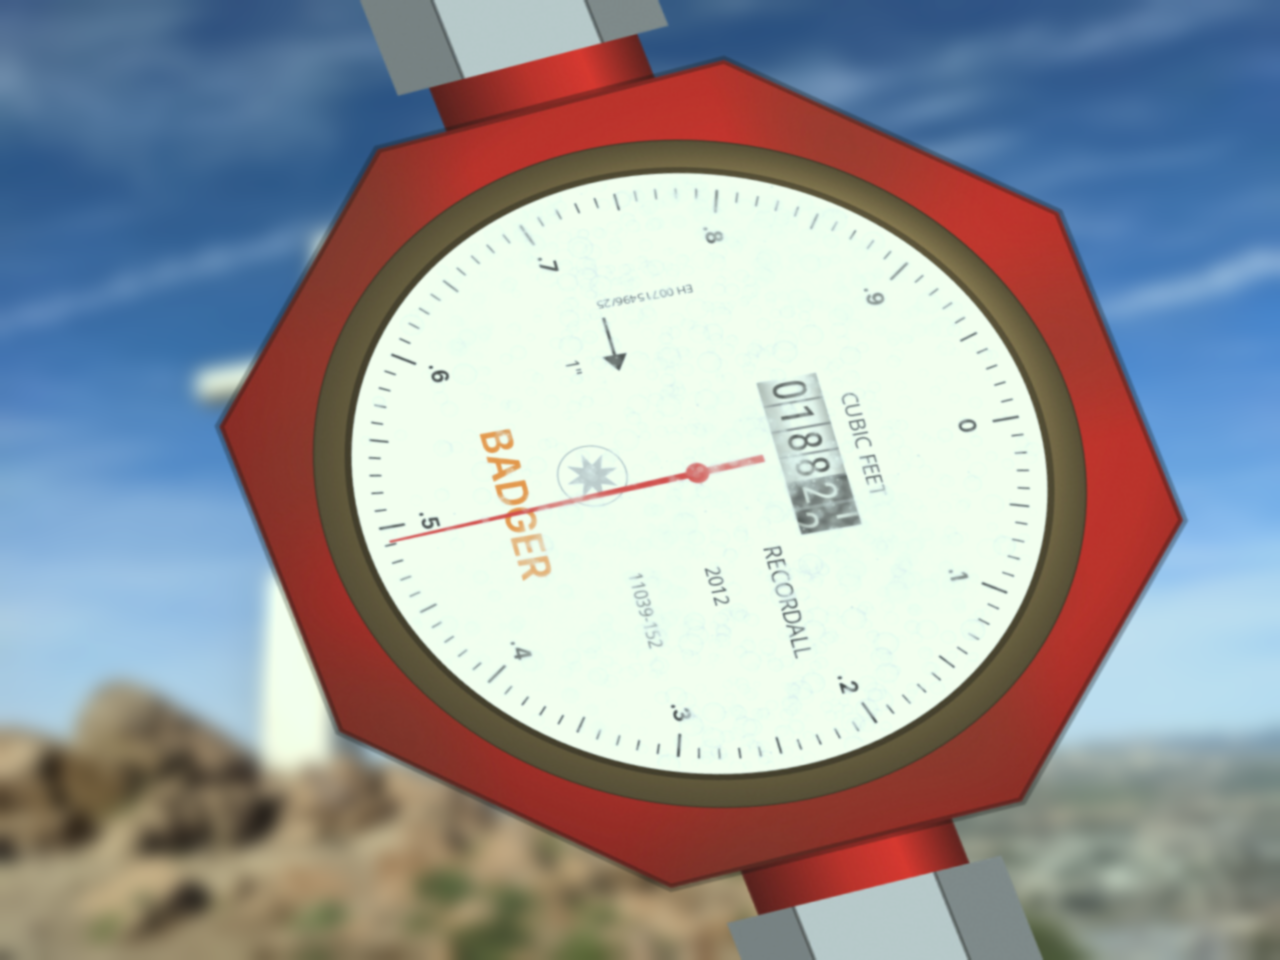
18821.49
